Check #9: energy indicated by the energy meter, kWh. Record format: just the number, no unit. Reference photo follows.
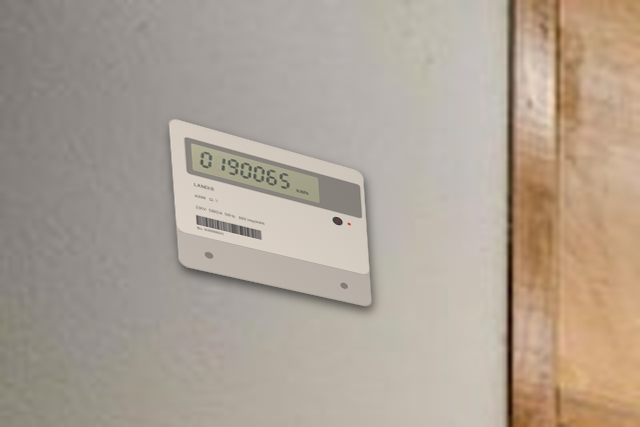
190065
